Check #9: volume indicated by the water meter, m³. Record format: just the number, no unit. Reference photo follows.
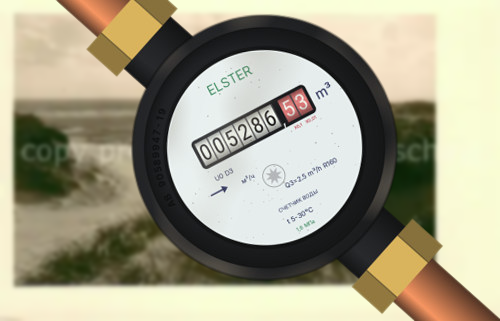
5286.53
